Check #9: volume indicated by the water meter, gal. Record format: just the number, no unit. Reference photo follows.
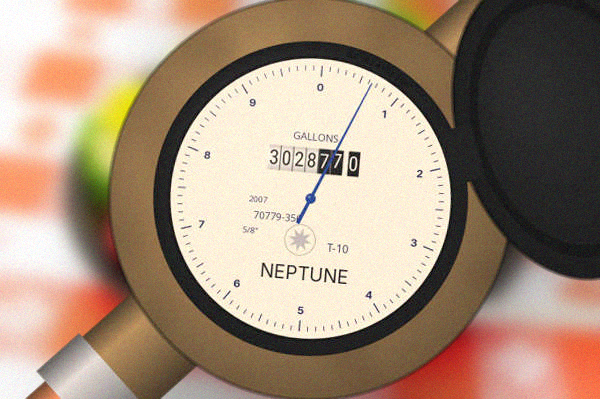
3028770.6
